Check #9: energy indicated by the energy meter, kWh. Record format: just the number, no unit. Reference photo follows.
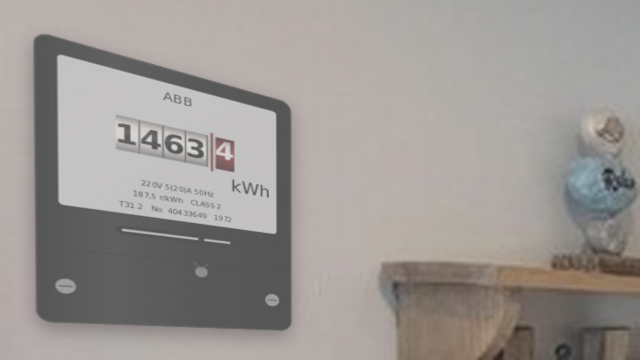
1463.4
